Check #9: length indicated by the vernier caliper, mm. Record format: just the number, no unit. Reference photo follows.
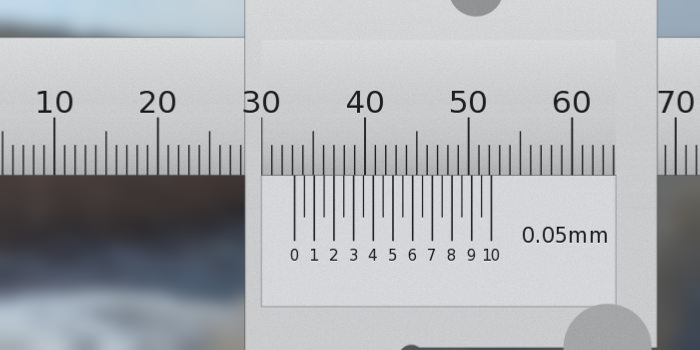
33.2
